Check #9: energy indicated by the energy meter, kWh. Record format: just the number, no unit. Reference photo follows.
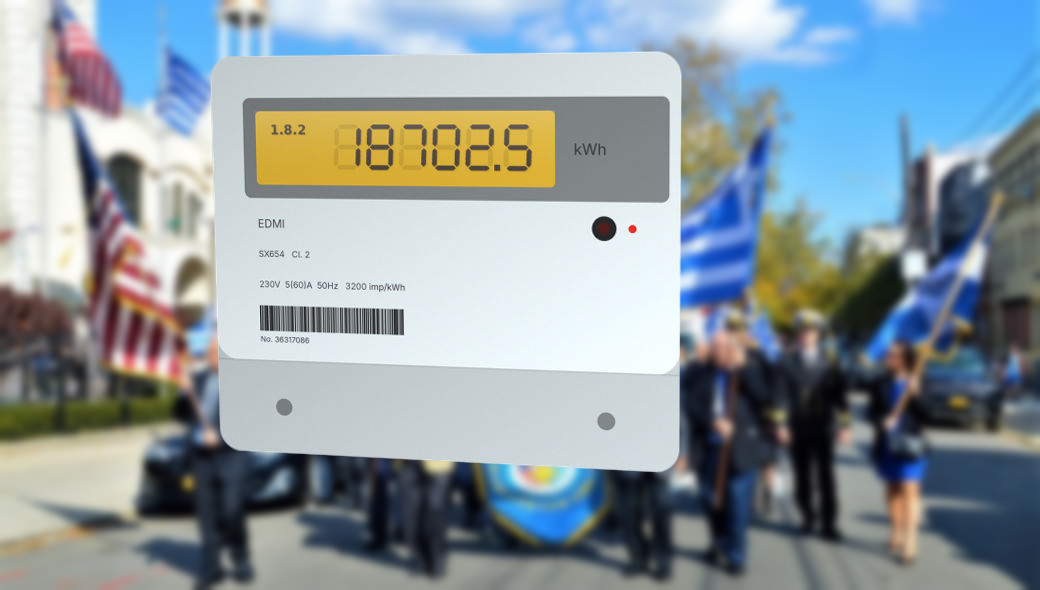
18702.5
